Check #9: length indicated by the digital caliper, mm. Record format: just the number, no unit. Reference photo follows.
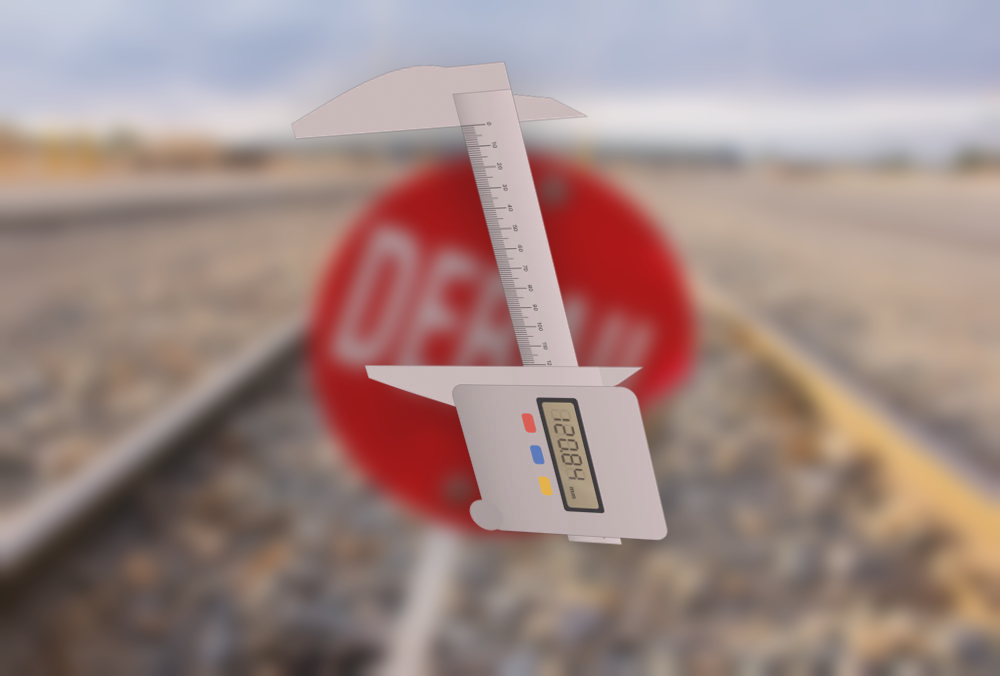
120.84
